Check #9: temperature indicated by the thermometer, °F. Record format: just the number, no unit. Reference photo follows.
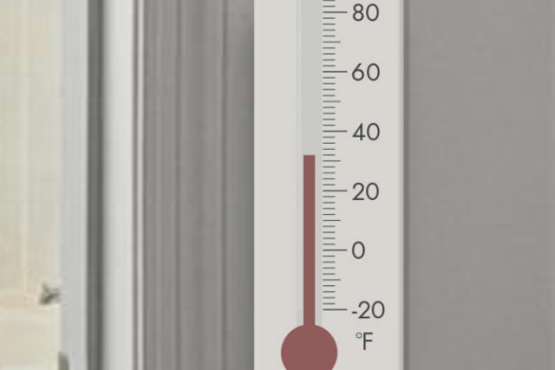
32
